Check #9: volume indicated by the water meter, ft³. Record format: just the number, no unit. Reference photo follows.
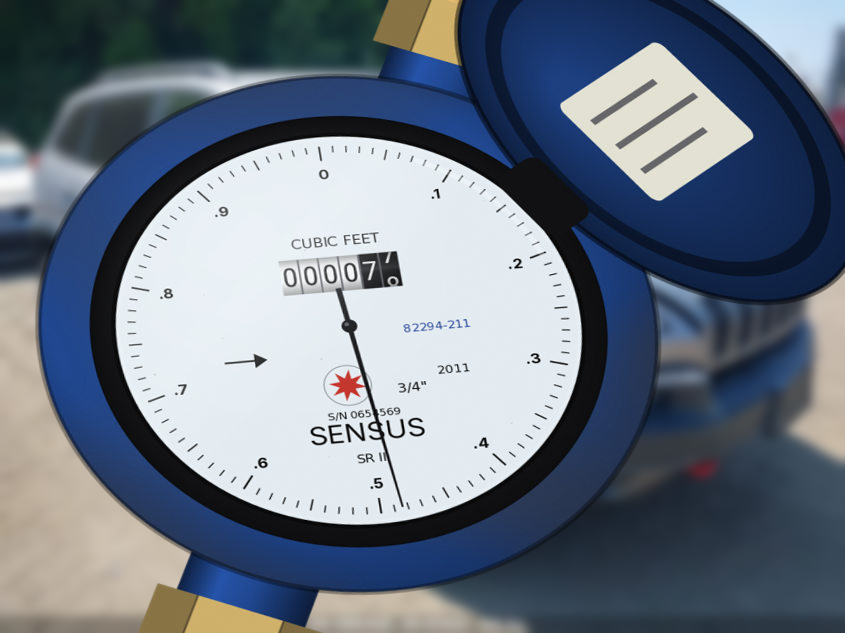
77.48
